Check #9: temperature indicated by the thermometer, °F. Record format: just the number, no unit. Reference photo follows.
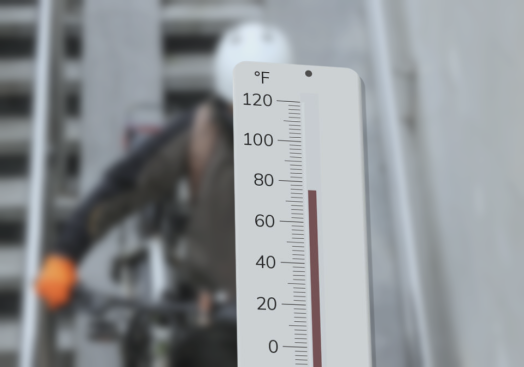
76
